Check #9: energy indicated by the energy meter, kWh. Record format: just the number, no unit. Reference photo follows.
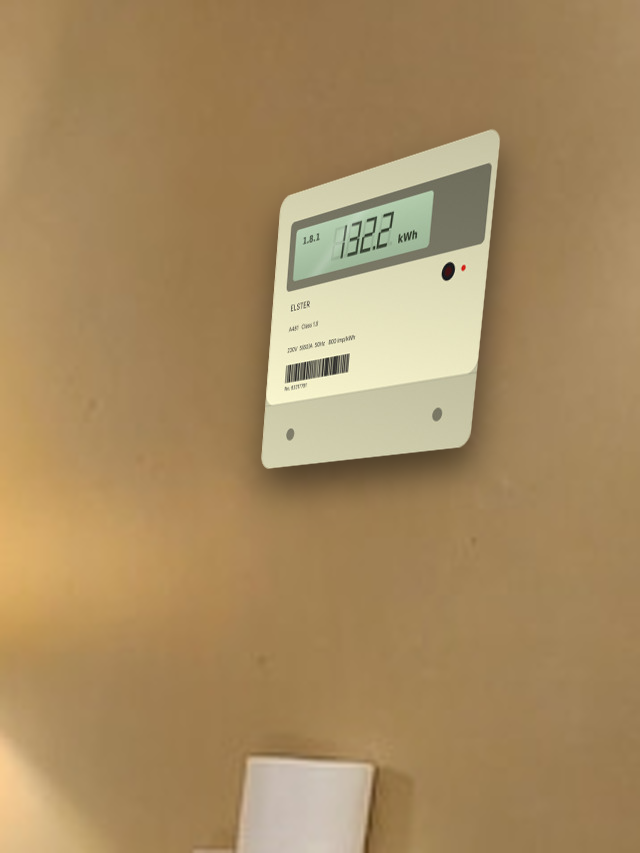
132.2
